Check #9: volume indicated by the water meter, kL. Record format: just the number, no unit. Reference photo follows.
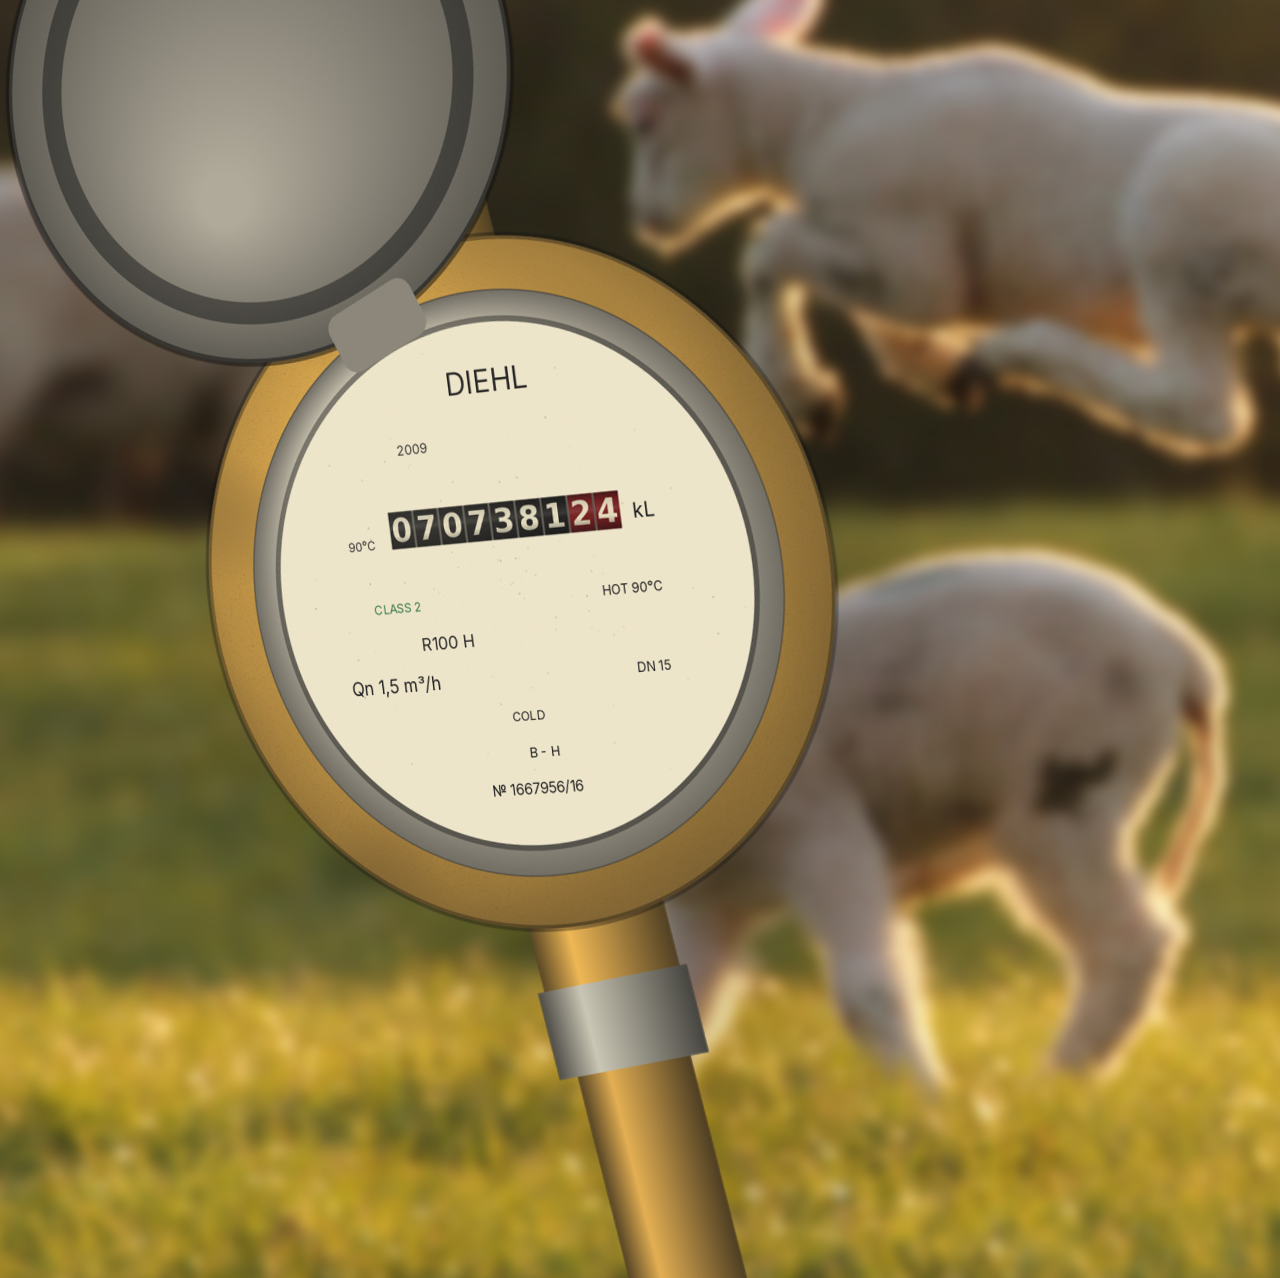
707381.24
